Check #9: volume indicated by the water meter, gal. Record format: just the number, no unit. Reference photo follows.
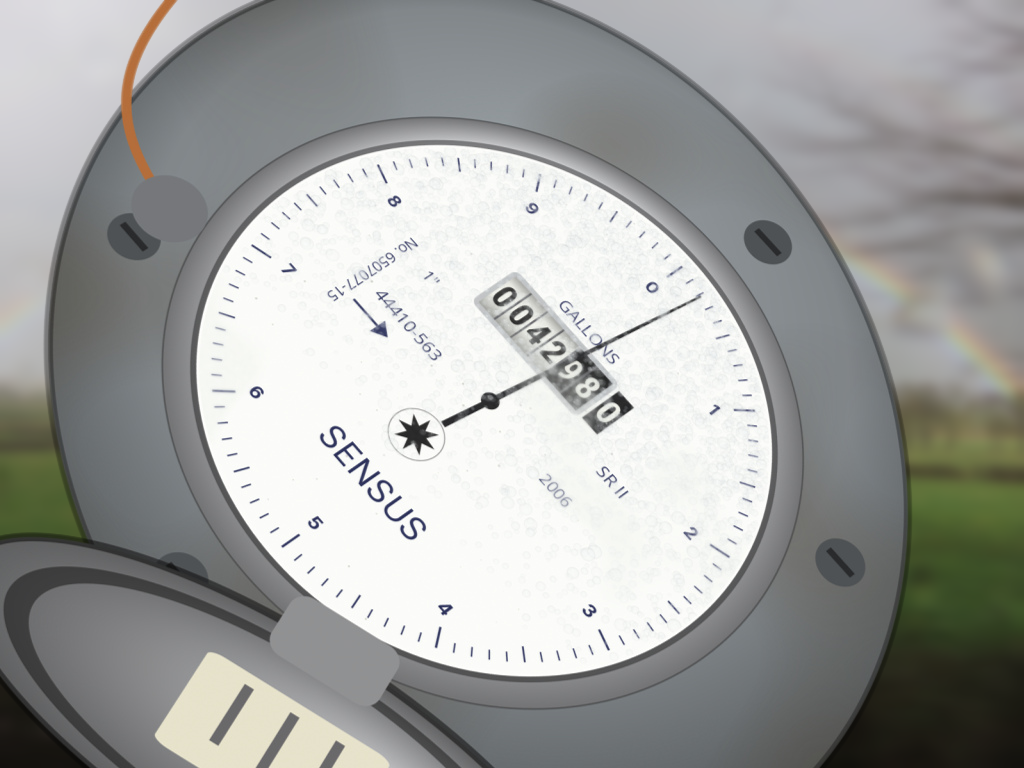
42980.2
